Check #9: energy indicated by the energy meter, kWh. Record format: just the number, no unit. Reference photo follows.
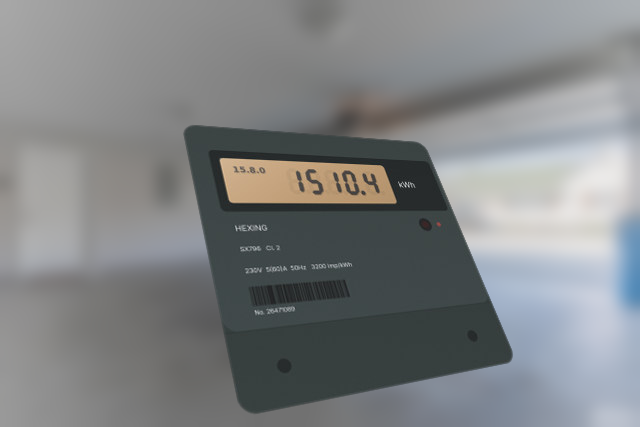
1510.4
